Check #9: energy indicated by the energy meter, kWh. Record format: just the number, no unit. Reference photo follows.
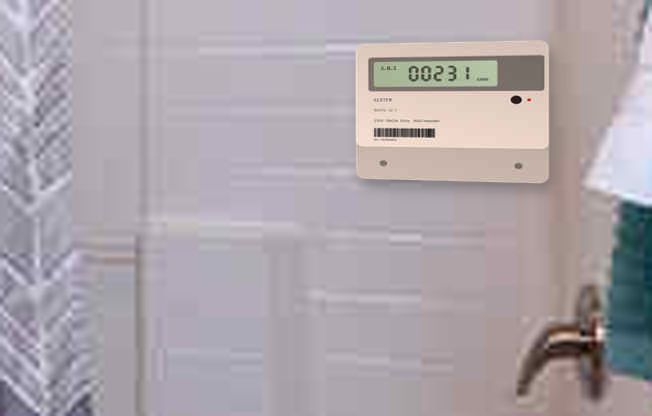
231
